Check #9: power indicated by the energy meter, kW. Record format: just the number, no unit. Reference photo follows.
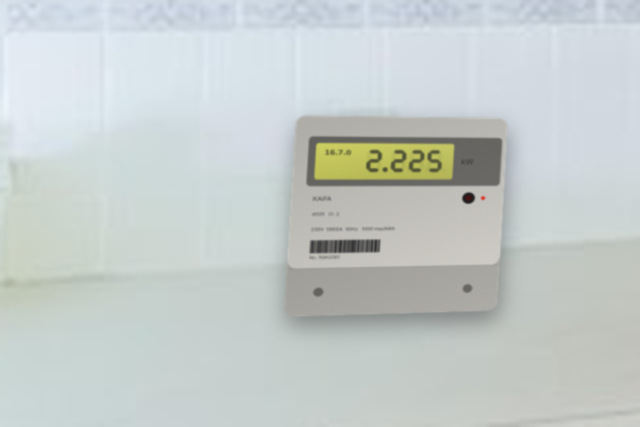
2.225
